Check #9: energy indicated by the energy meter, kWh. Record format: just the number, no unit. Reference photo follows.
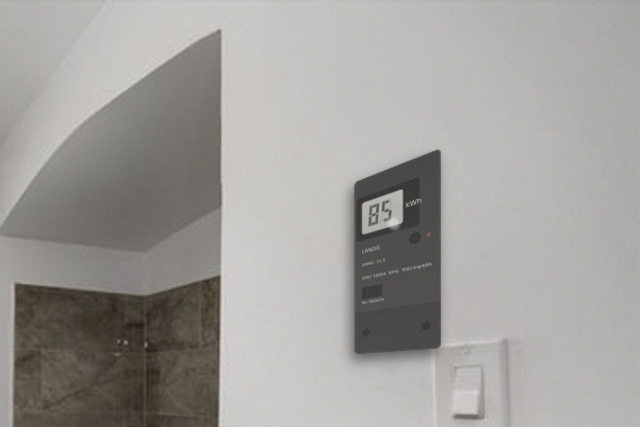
85
